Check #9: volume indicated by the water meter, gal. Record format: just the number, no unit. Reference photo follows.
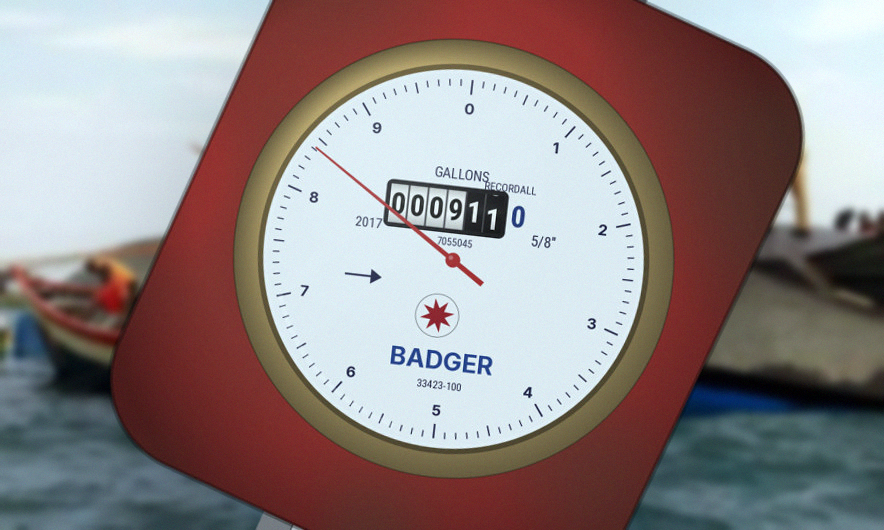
9108.4
